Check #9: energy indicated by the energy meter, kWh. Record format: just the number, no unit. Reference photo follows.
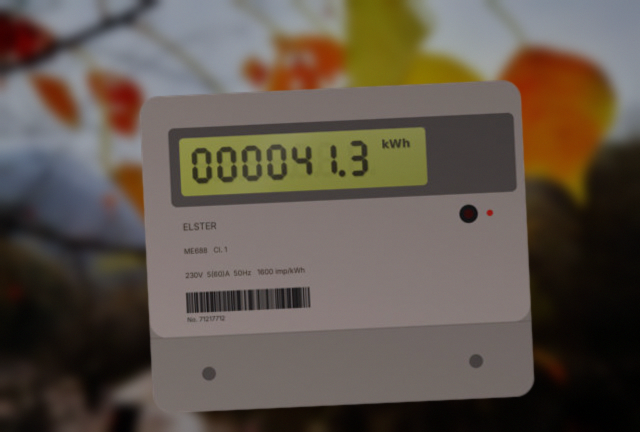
41.3
